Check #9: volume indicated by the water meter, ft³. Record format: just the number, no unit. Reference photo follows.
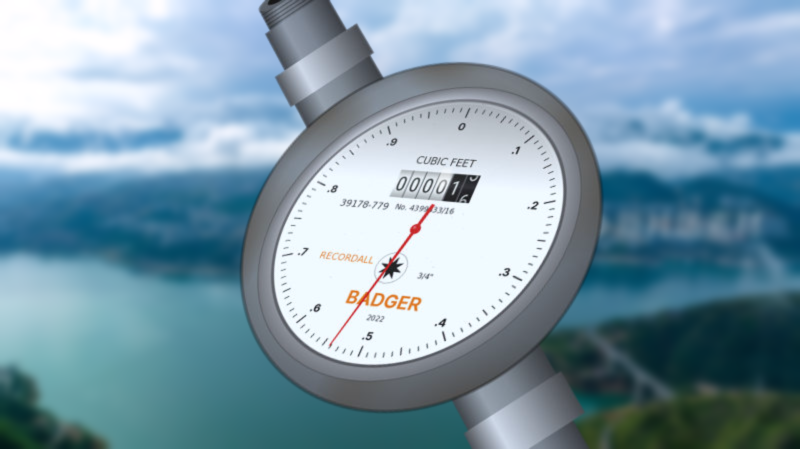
15.54
